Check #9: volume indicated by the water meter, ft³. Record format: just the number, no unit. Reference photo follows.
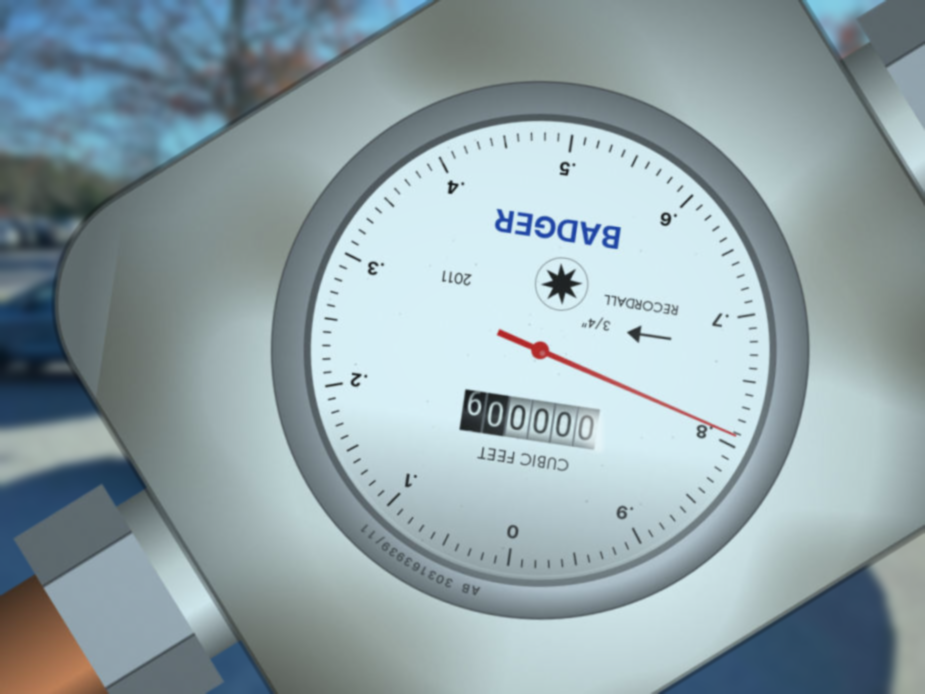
8.79
